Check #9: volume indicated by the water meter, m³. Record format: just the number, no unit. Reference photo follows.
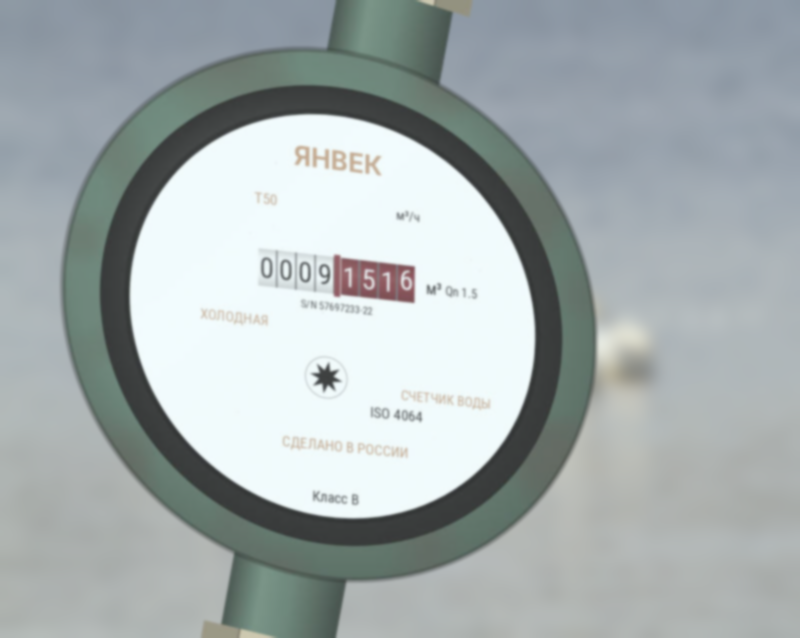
9.1516
